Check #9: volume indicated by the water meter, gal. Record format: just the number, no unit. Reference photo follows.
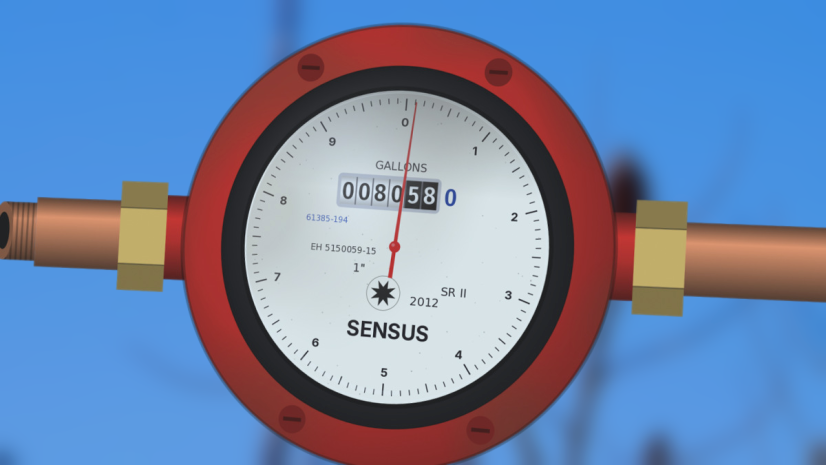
80580.1
